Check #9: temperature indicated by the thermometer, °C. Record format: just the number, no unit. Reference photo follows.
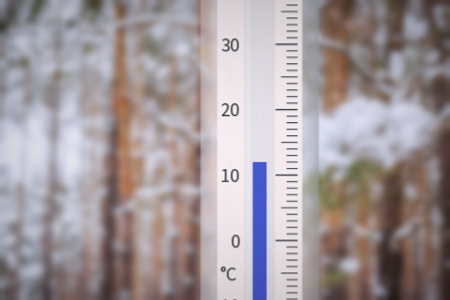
12
